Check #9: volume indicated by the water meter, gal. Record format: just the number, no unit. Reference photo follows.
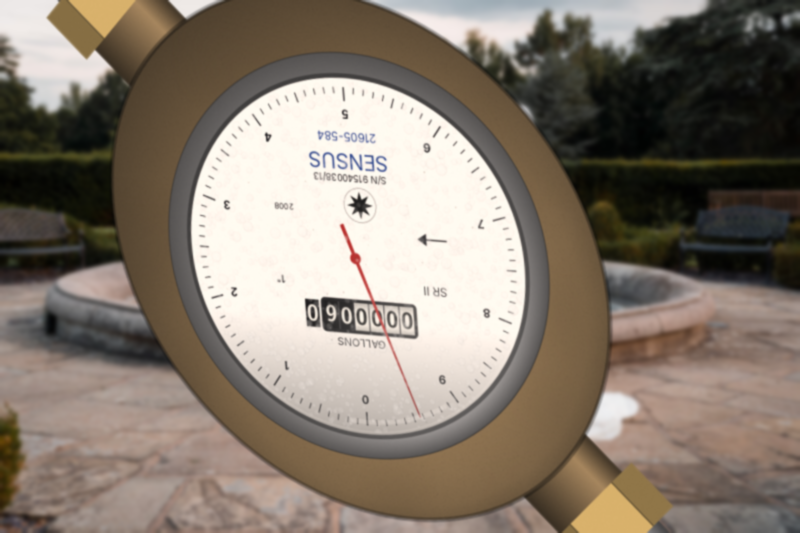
59.4
